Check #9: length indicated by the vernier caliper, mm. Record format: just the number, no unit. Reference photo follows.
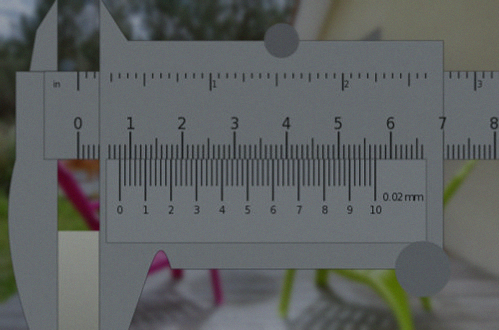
8.0
